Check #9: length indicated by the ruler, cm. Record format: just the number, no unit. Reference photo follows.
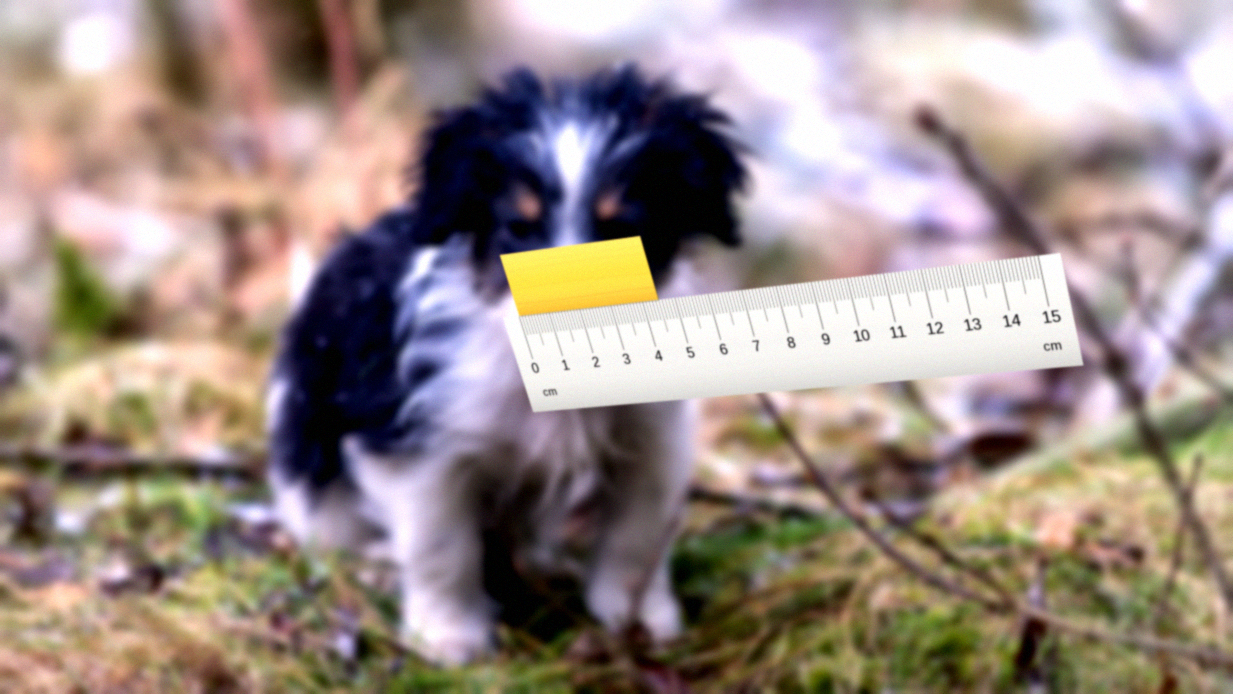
4.5
